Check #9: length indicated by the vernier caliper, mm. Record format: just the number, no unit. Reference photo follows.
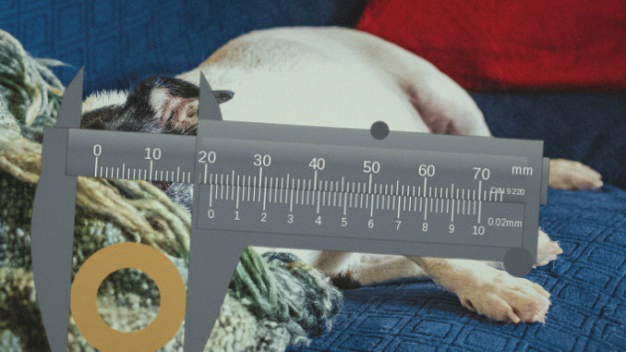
21.2
